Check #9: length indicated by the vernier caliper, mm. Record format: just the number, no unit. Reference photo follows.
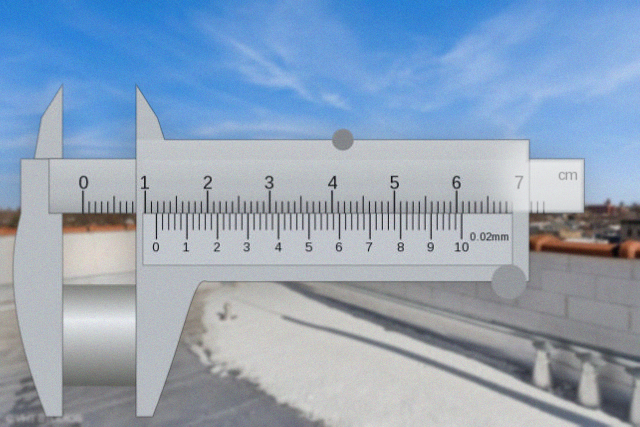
11.8
